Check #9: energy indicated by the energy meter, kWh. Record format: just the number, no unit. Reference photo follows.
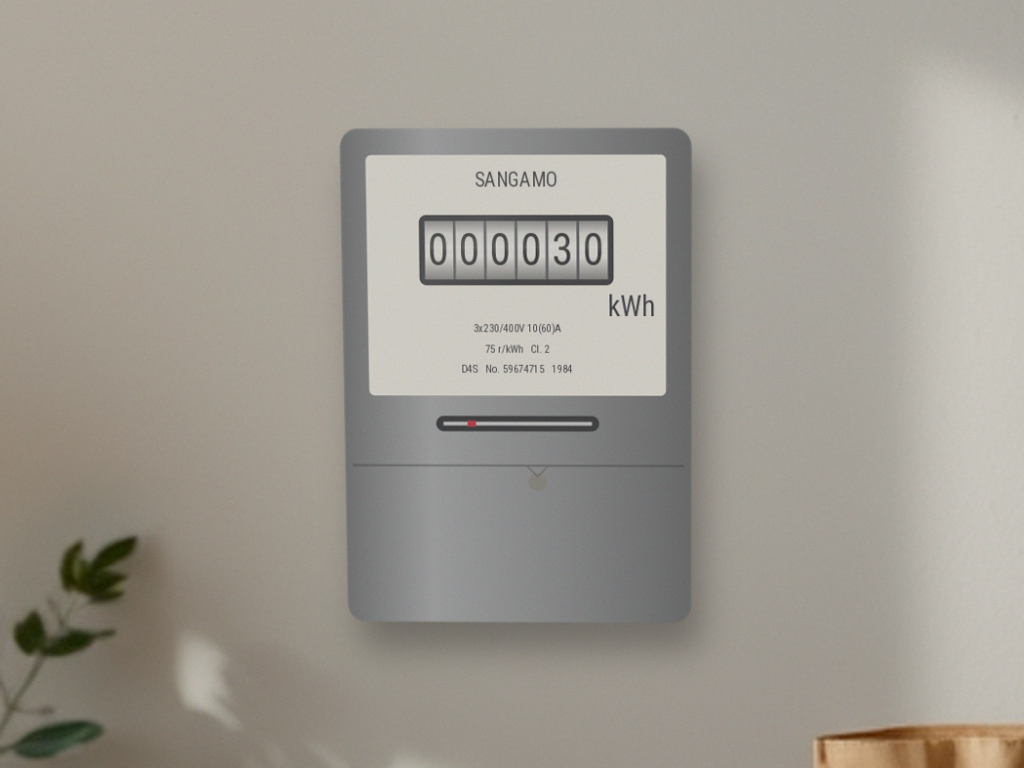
30
